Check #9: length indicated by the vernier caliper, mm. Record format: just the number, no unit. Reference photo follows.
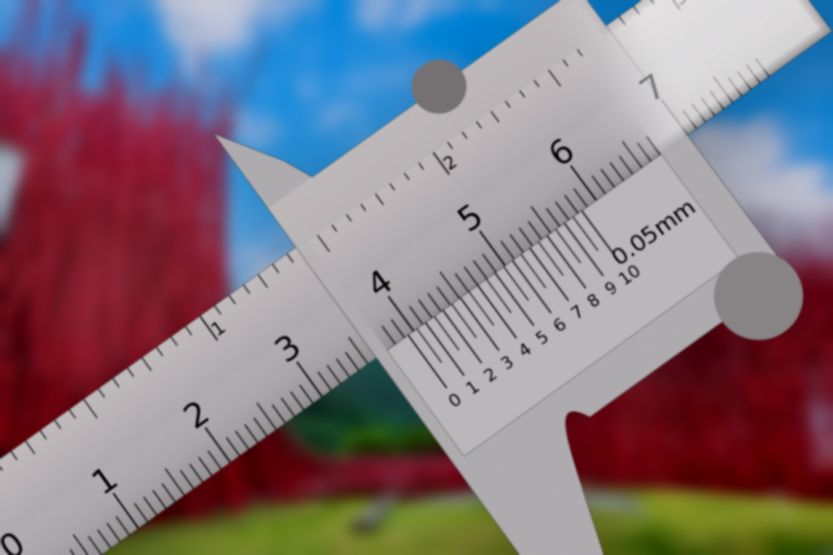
39.4
